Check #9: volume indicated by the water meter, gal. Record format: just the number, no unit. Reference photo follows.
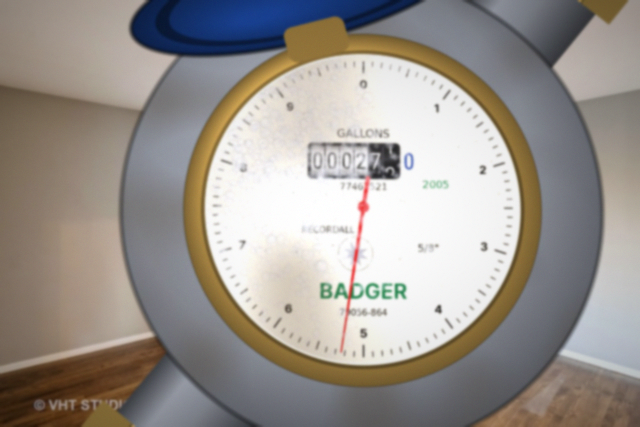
2715.2
